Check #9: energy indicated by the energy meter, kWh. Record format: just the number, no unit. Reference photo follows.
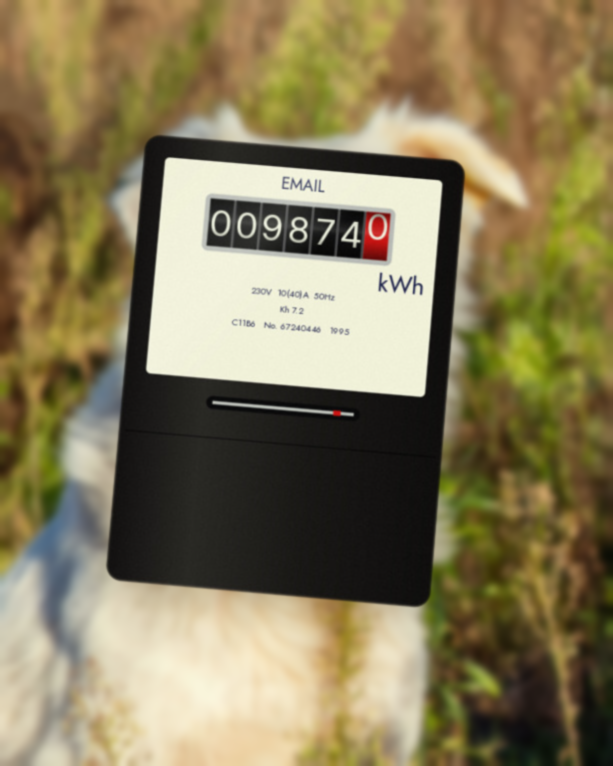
9874.0
